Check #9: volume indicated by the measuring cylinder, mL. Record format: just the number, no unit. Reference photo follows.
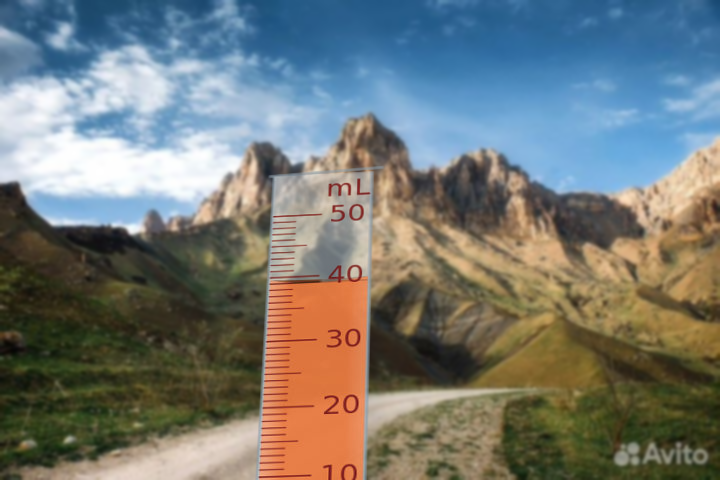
39
